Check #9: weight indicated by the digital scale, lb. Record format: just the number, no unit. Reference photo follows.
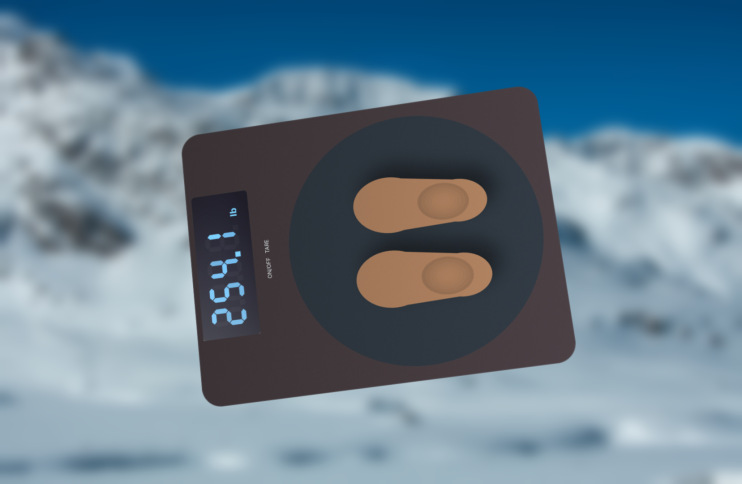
254.1
